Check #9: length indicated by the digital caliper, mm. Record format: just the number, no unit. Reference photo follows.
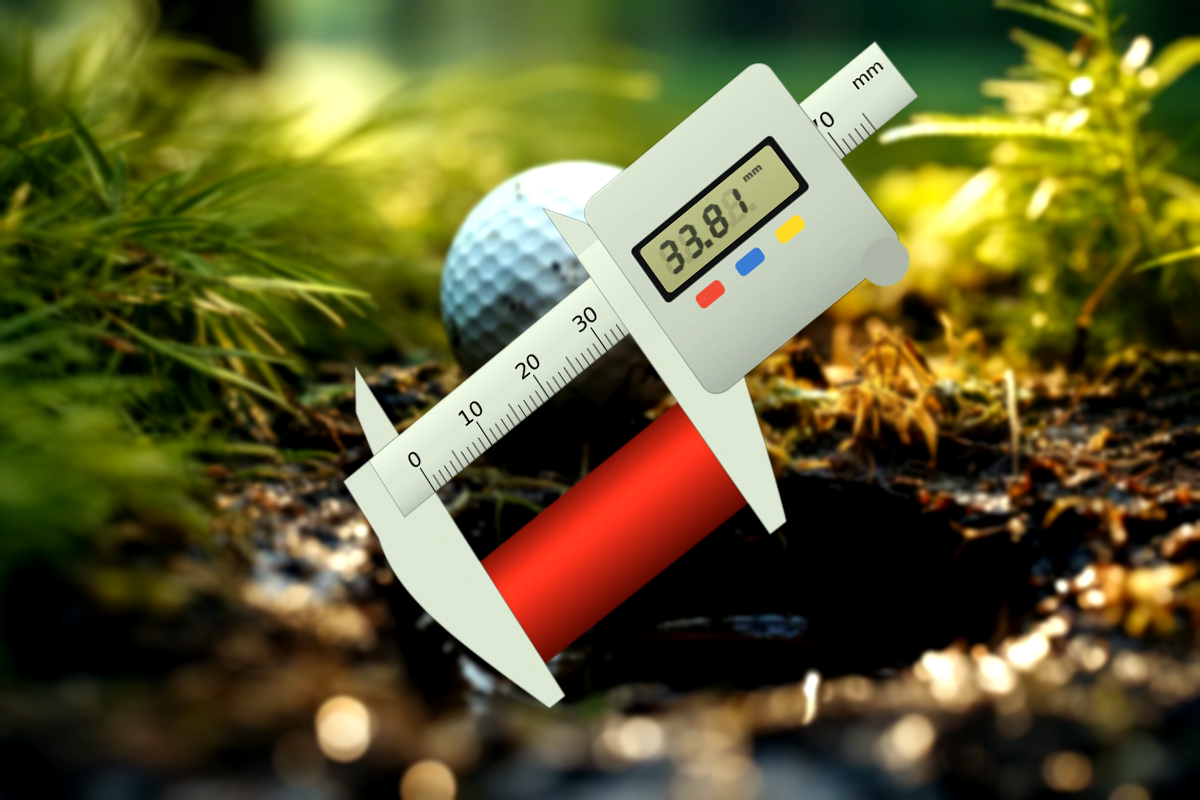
33.81
